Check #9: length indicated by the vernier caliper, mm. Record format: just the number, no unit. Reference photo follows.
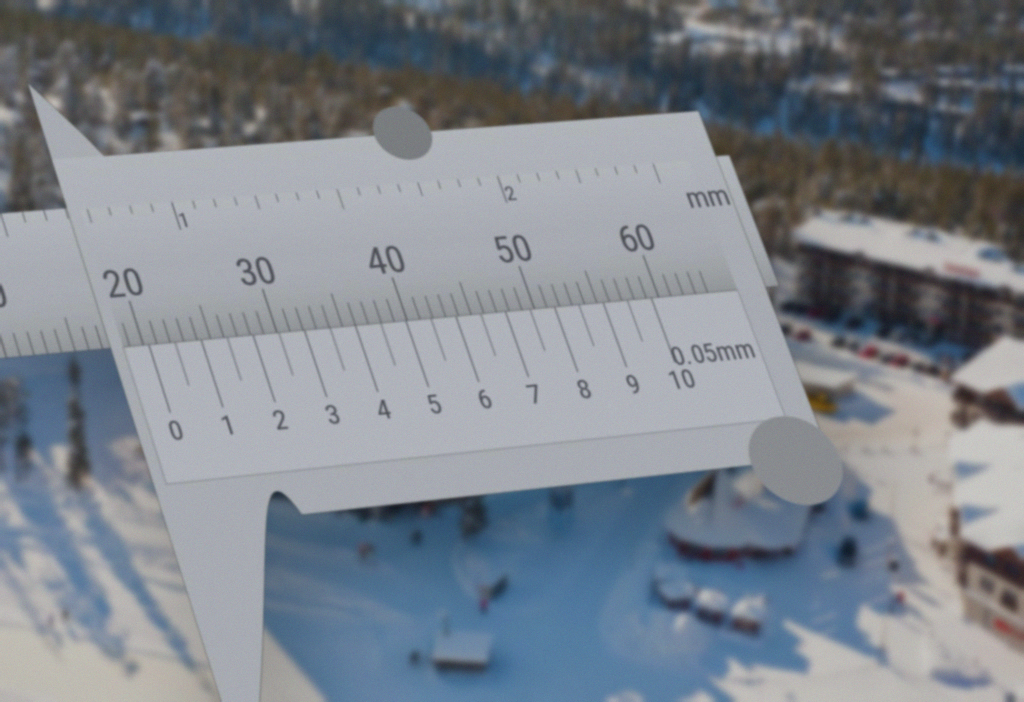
20.4
